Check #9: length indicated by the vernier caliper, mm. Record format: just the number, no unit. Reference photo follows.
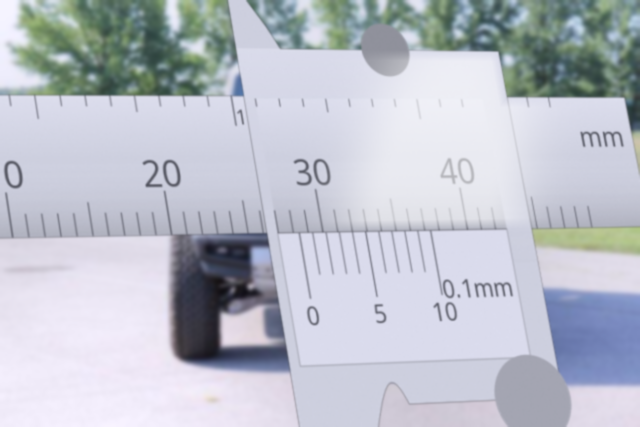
28.4
